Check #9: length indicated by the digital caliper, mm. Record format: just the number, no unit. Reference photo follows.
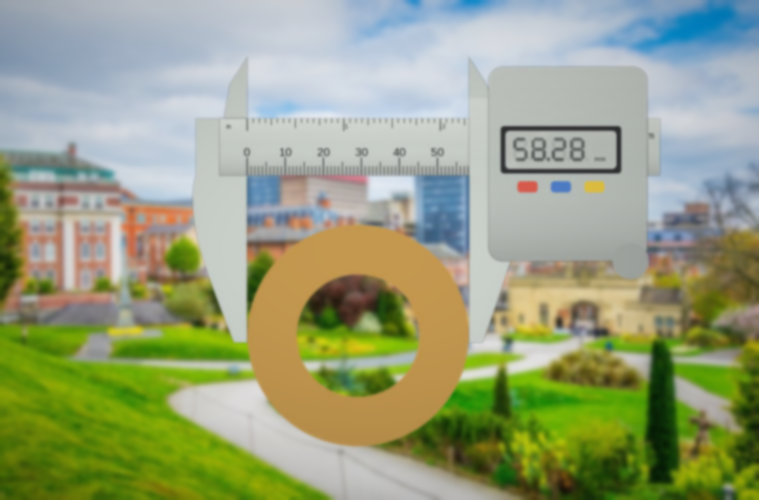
58.28
